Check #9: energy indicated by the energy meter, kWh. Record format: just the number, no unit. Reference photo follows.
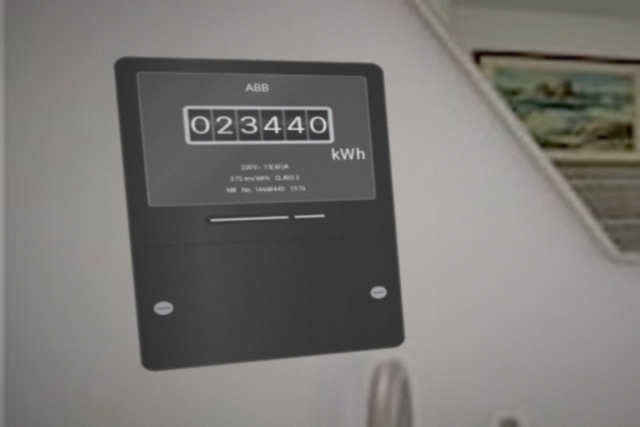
23440
